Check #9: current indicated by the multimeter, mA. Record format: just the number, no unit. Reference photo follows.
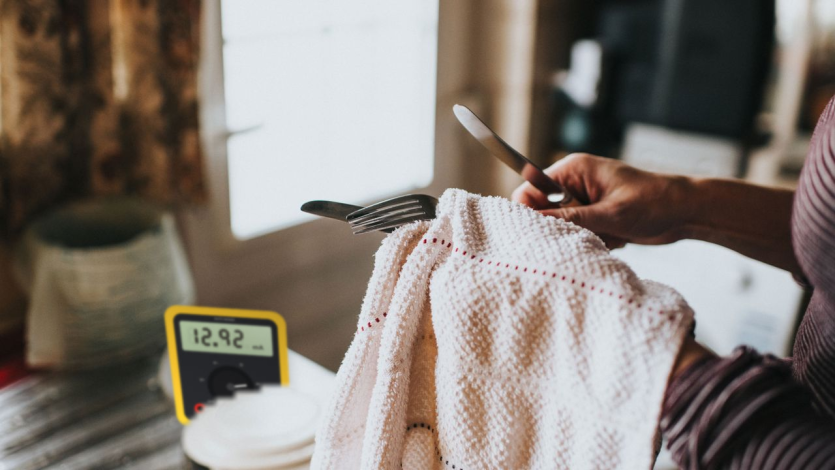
12.92
